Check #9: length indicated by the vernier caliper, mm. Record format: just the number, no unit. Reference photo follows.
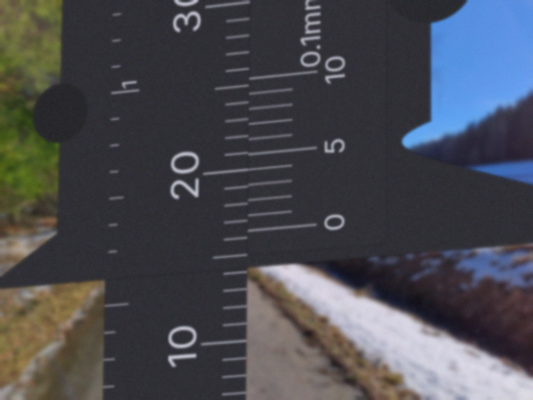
16.4
